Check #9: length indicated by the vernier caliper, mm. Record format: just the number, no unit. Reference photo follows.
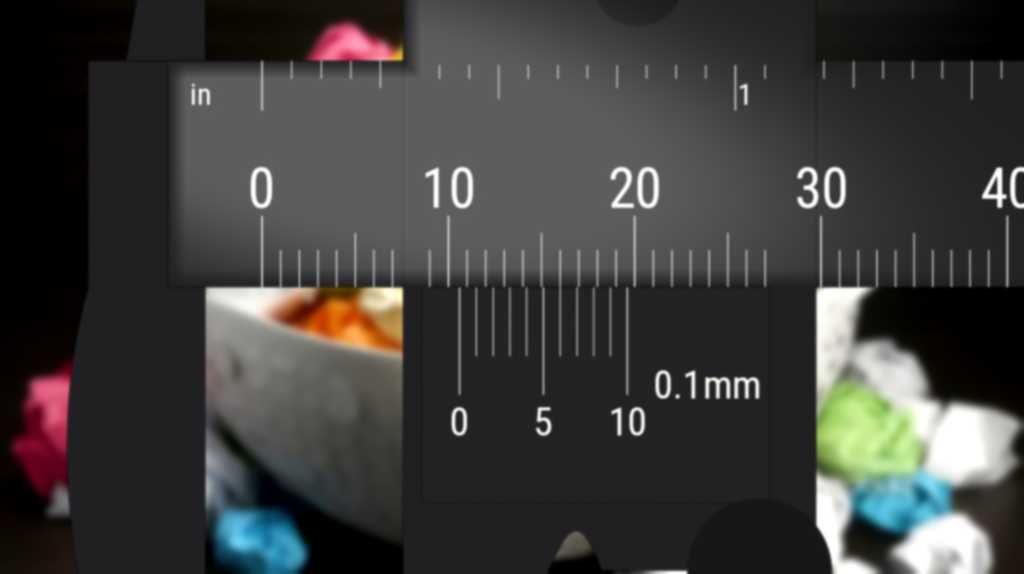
10.6
